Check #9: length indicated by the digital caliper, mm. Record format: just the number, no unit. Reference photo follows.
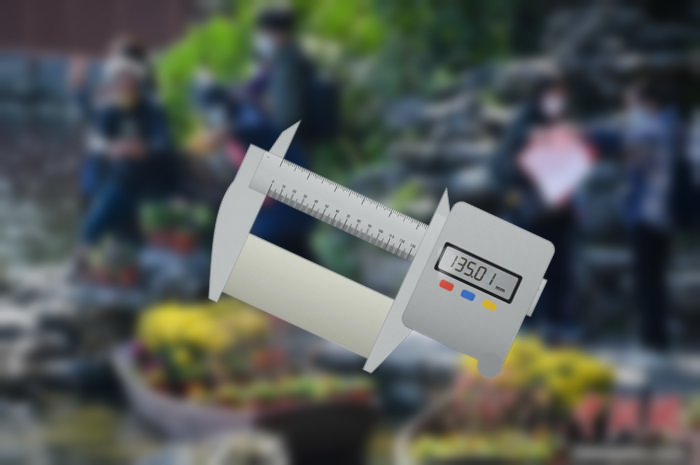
135.01
